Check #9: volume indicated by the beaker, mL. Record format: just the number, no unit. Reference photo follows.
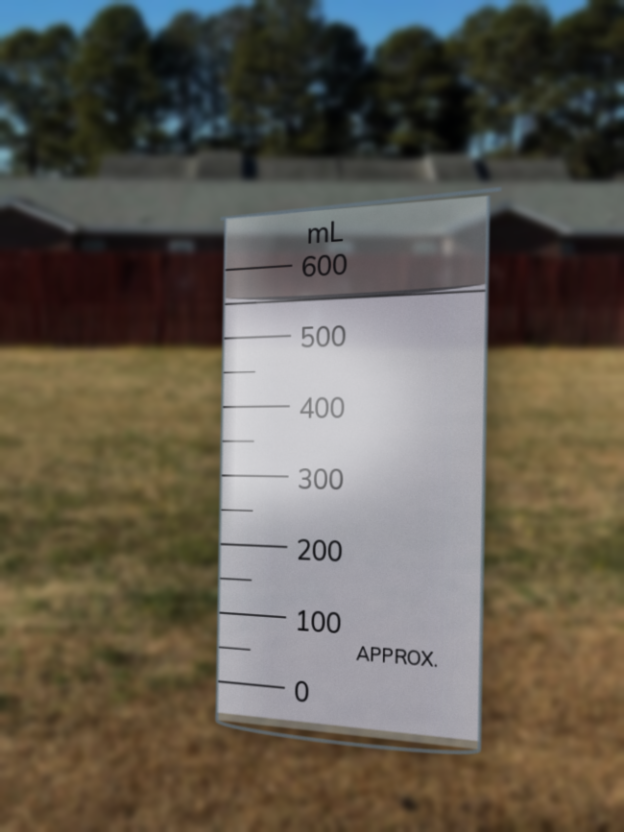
550
